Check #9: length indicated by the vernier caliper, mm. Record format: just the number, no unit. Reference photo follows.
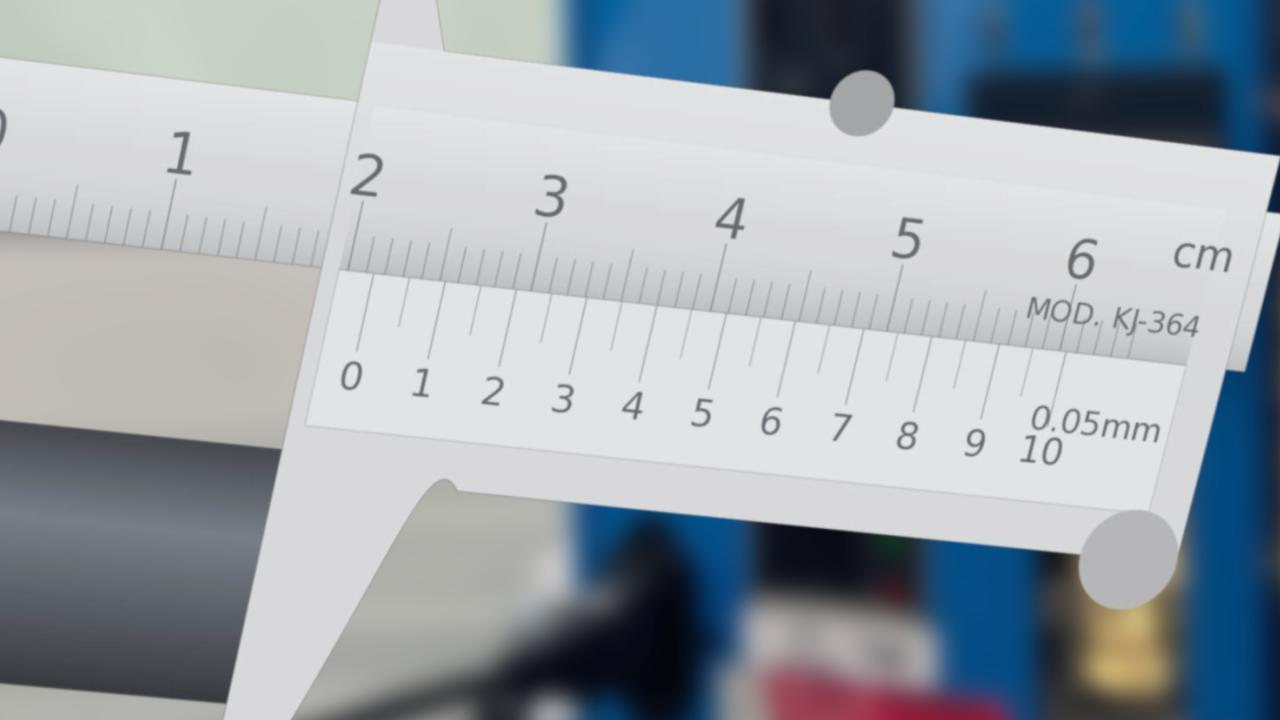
21.4
